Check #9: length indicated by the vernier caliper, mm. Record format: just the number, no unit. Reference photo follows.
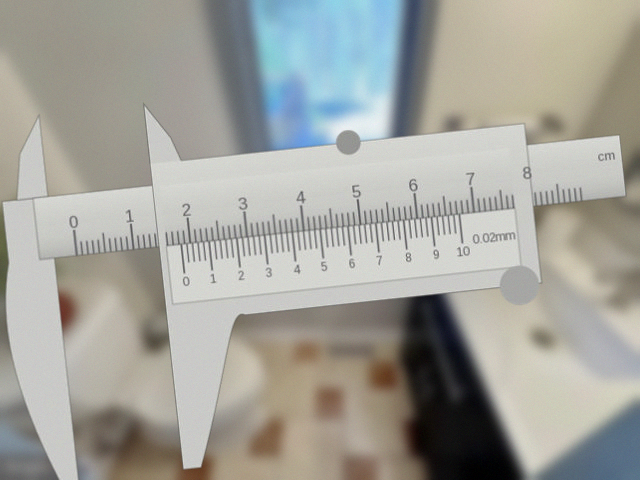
18.4
